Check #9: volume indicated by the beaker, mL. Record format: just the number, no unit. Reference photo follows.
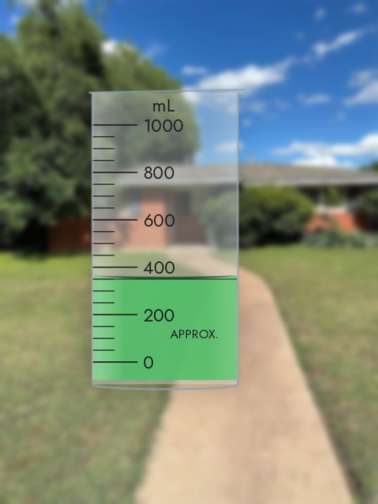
350
